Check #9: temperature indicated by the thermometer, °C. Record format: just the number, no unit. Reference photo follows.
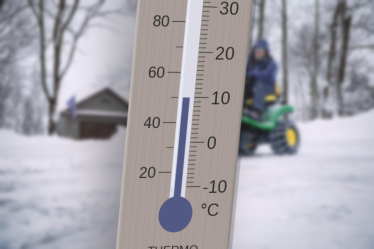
10
